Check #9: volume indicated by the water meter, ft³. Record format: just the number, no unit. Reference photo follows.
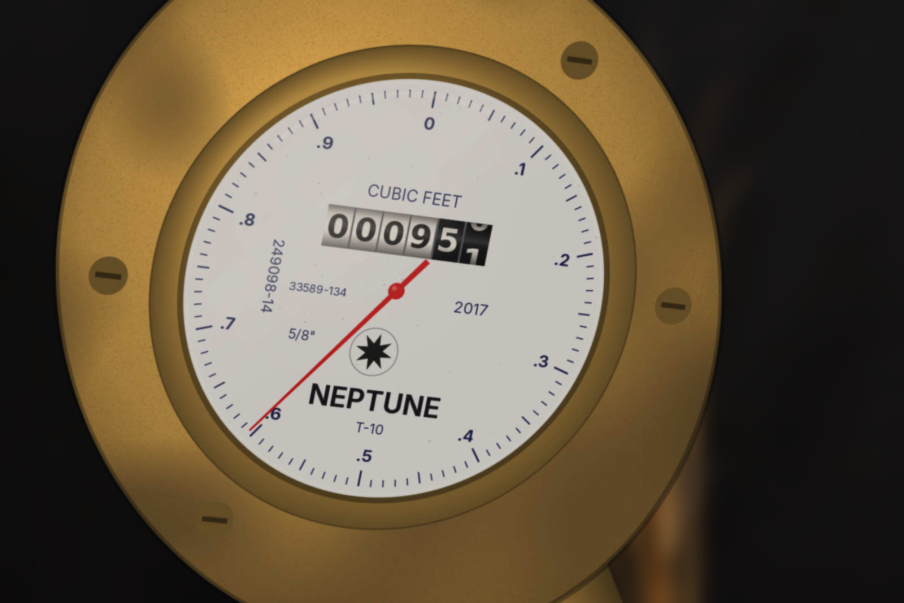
950.60
